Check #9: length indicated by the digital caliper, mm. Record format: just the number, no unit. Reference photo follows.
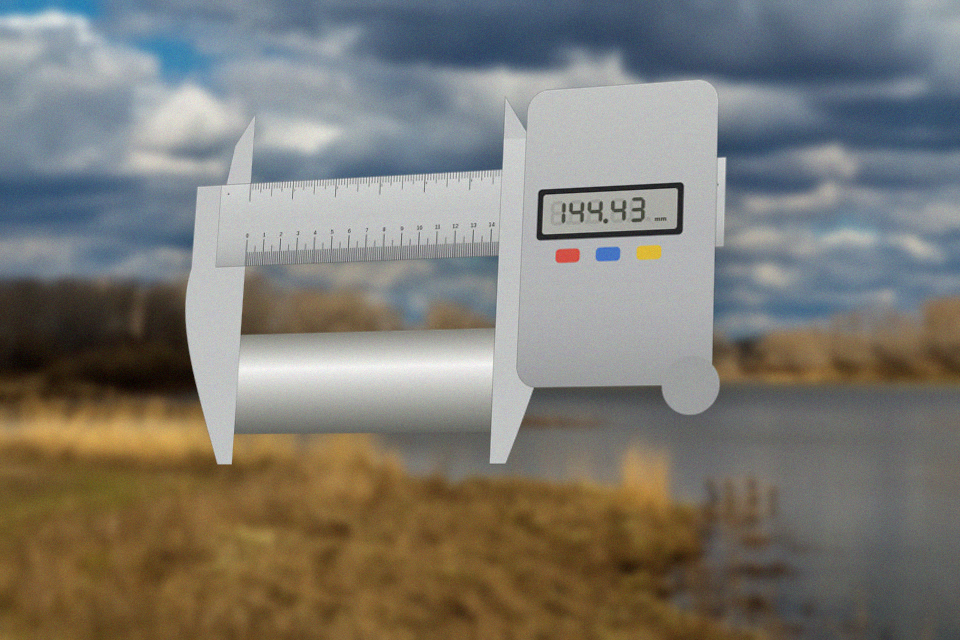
144.43
